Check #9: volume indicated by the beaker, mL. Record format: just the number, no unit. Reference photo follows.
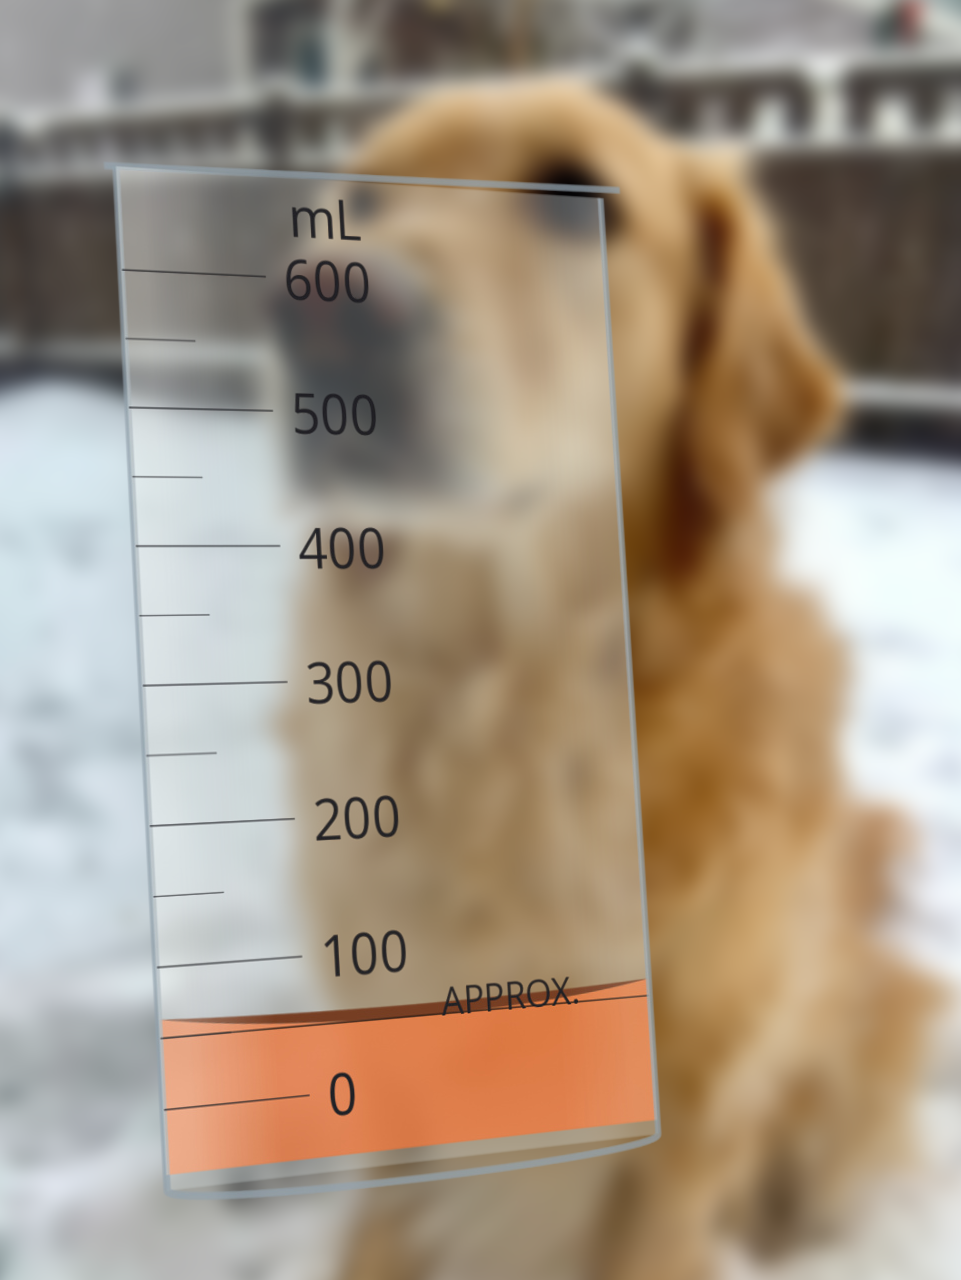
50
